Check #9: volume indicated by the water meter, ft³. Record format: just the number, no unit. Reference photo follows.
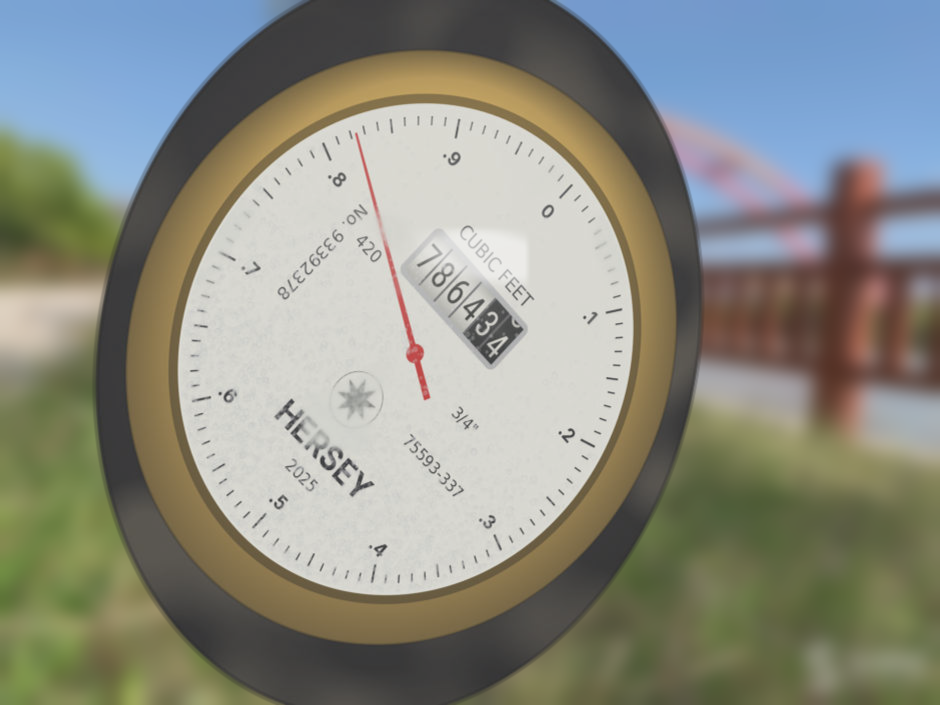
786433.82
